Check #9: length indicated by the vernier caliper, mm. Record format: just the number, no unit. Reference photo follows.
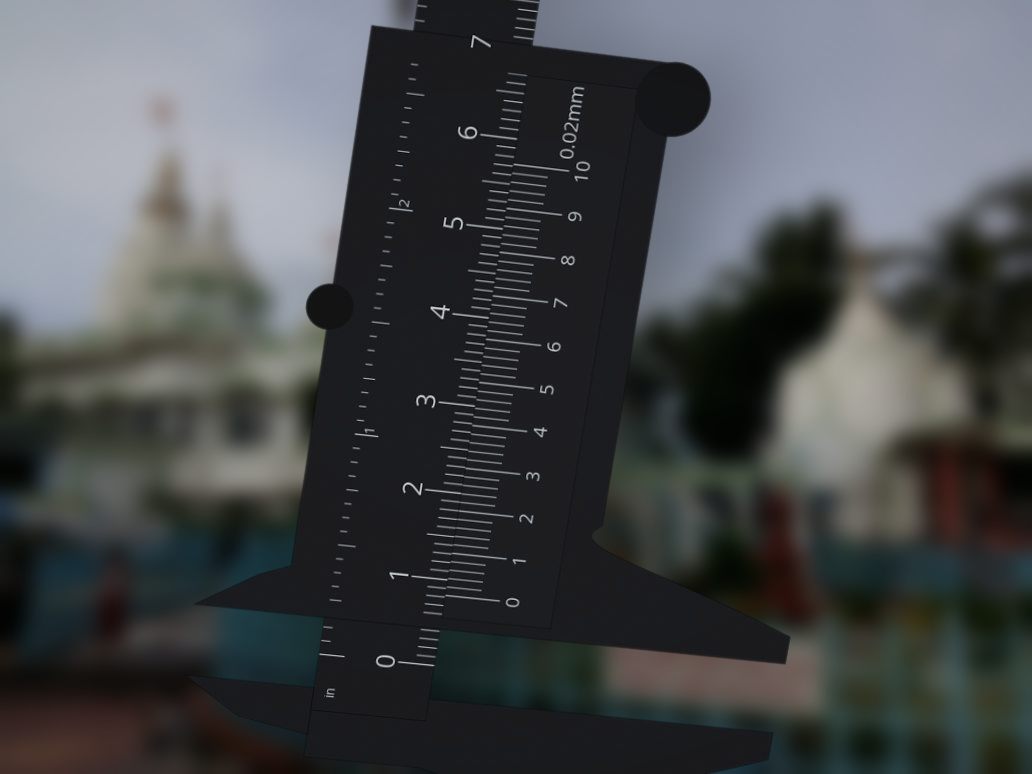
8.2
